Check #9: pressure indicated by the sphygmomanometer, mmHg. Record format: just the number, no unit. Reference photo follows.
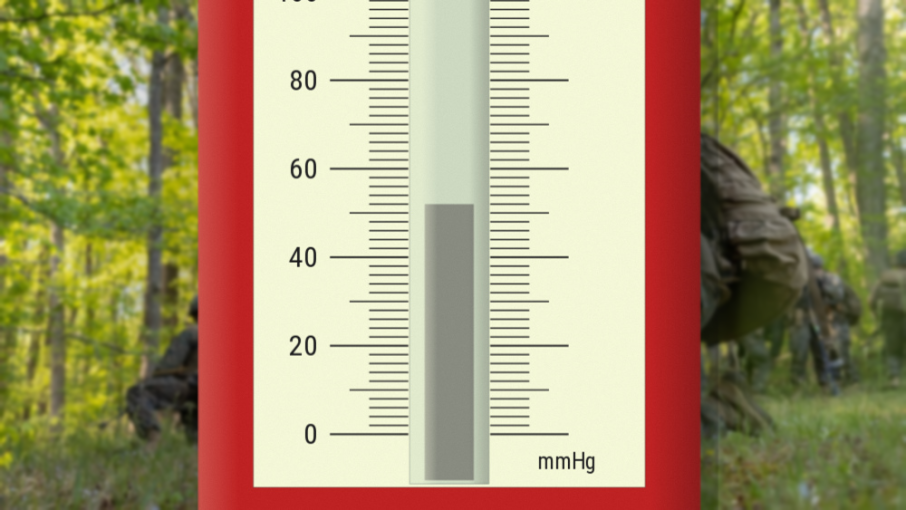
52
